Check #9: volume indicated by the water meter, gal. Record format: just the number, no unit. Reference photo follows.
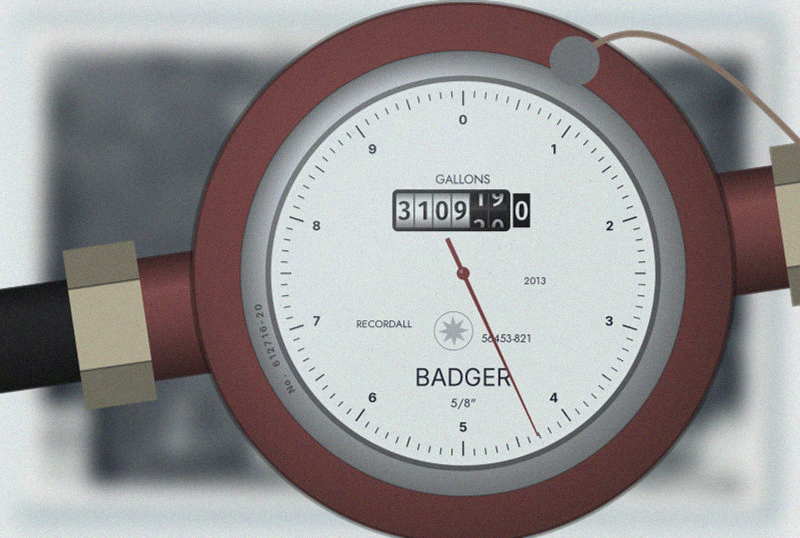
3109194.3
